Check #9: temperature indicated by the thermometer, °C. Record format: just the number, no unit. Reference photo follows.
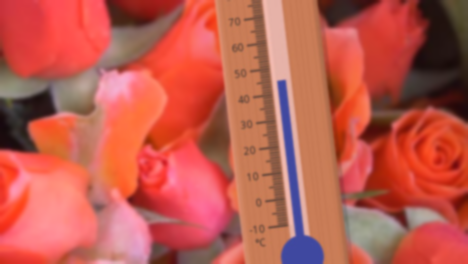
45
